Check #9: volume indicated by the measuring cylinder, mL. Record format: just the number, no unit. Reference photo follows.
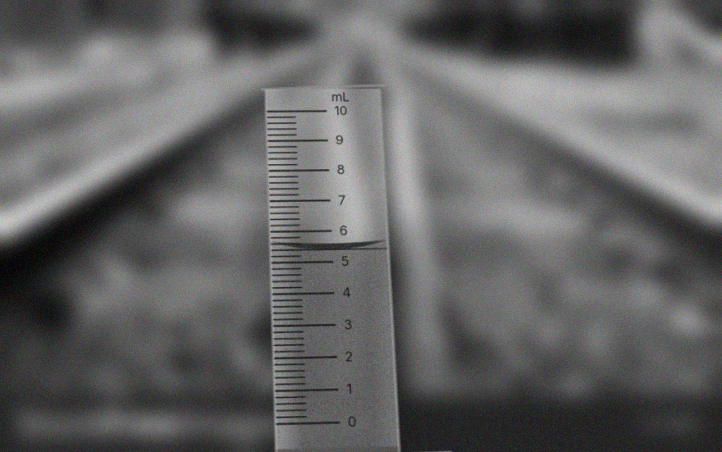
5.4
